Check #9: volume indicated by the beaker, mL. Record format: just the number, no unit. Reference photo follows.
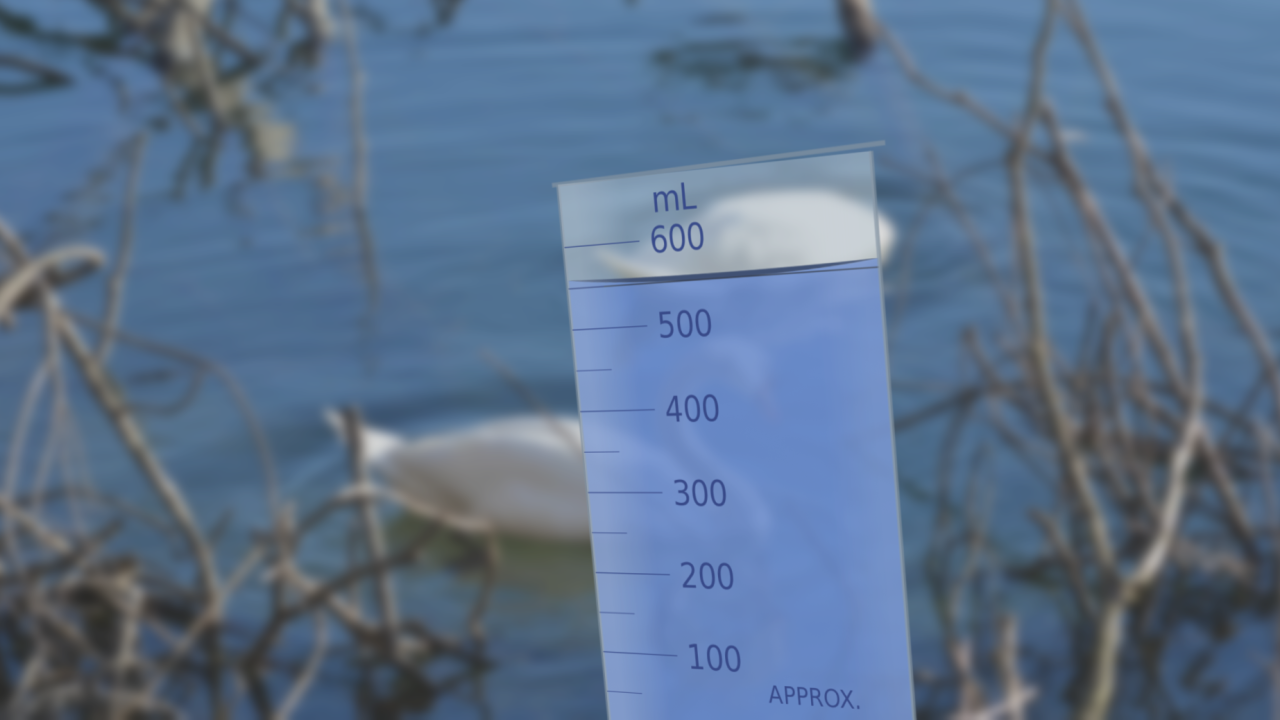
550
